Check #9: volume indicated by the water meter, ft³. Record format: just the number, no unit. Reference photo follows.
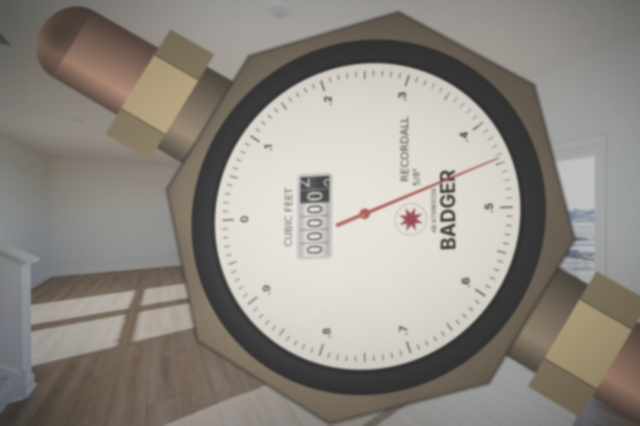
2.44
